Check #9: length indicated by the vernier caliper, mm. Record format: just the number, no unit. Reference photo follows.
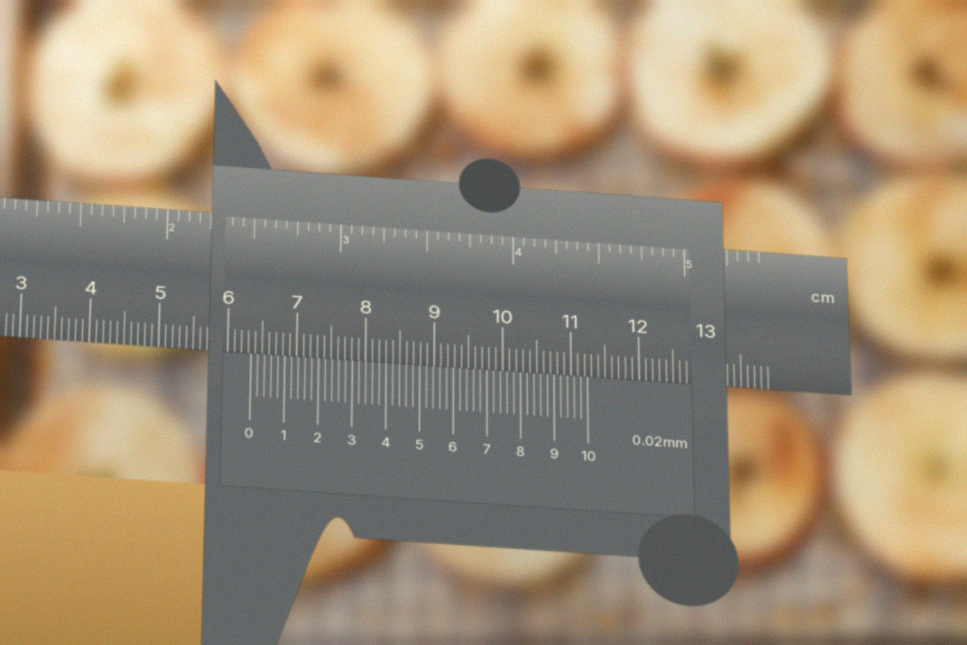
63.4
